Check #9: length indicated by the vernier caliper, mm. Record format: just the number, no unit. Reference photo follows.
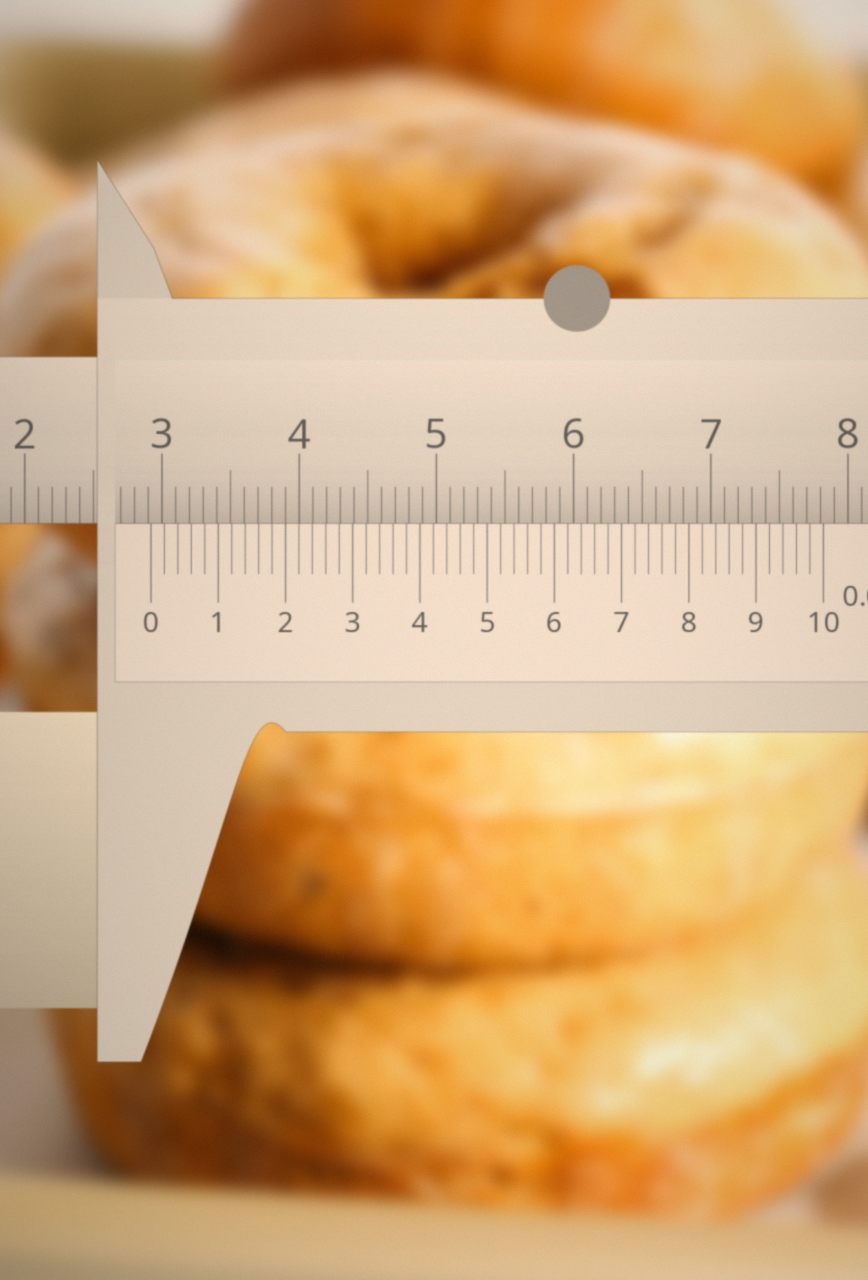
29.2
